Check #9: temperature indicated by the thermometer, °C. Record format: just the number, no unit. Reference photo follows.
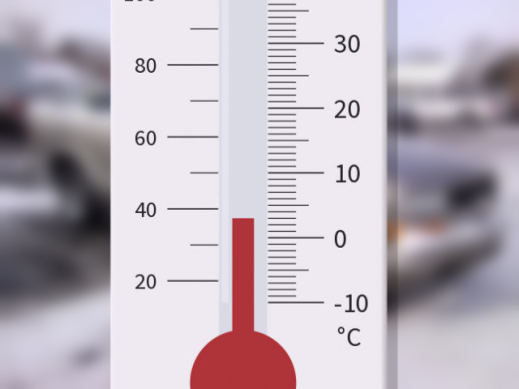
3
